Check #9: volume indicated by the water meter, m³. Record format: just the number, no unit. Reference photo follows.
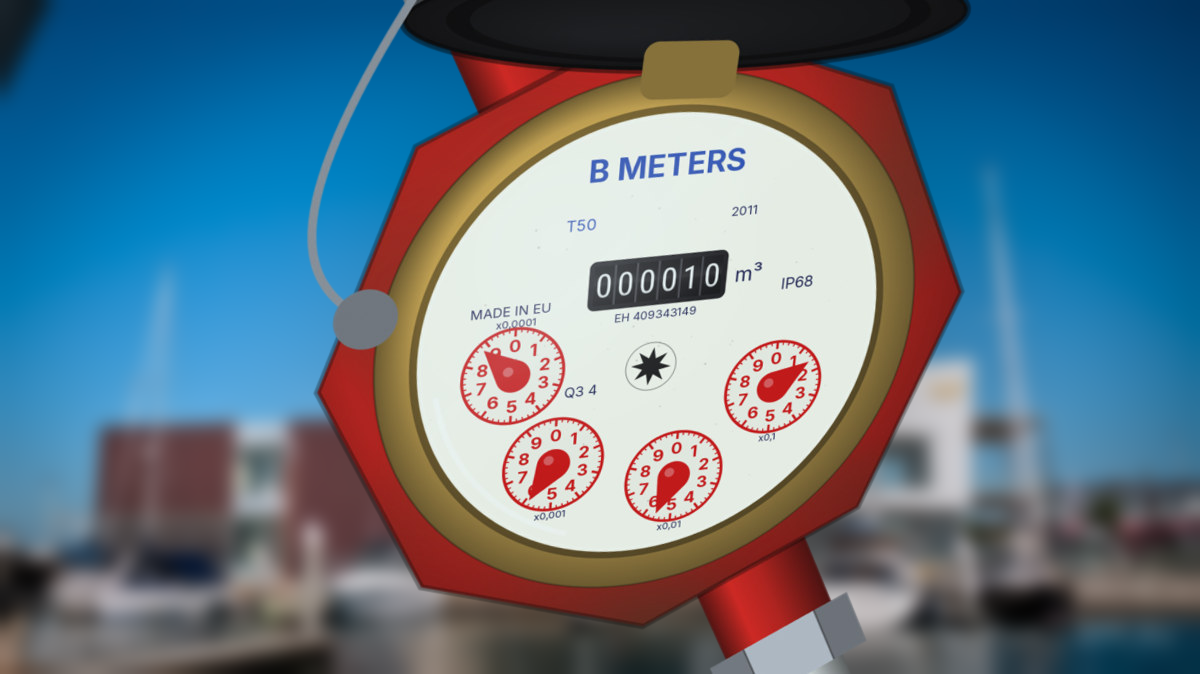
10.1558
